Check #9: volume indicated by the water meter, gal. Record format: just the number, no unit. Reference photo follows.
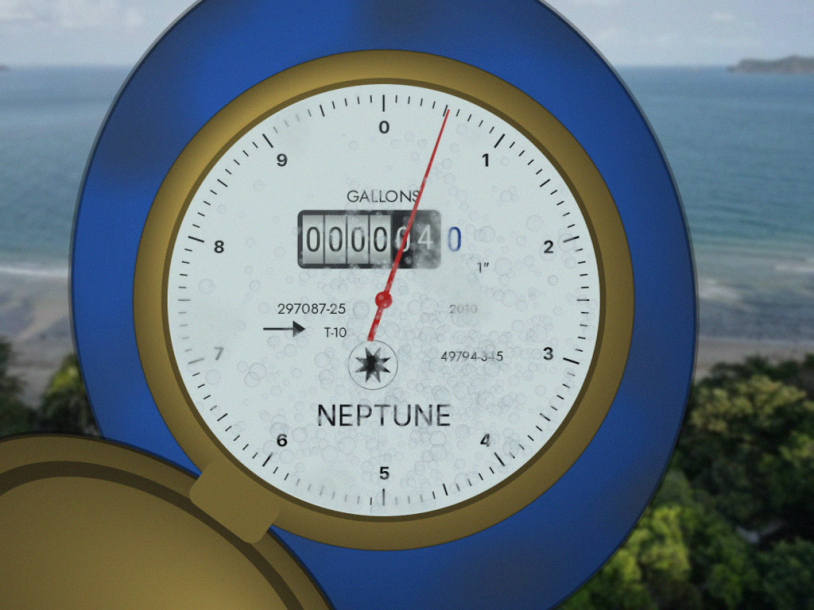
40.5
